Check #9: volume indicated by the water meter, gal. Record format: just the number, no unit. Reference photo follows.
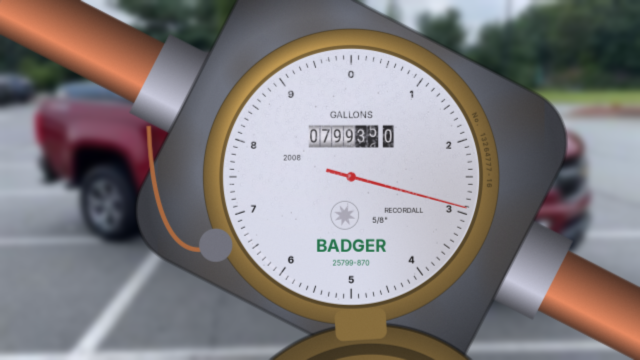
799352.9
